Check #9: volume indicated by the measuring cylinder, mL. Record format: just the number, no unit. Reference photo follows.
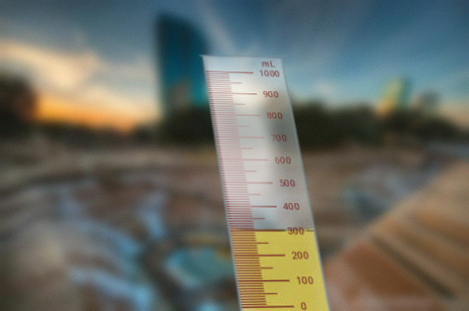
300
